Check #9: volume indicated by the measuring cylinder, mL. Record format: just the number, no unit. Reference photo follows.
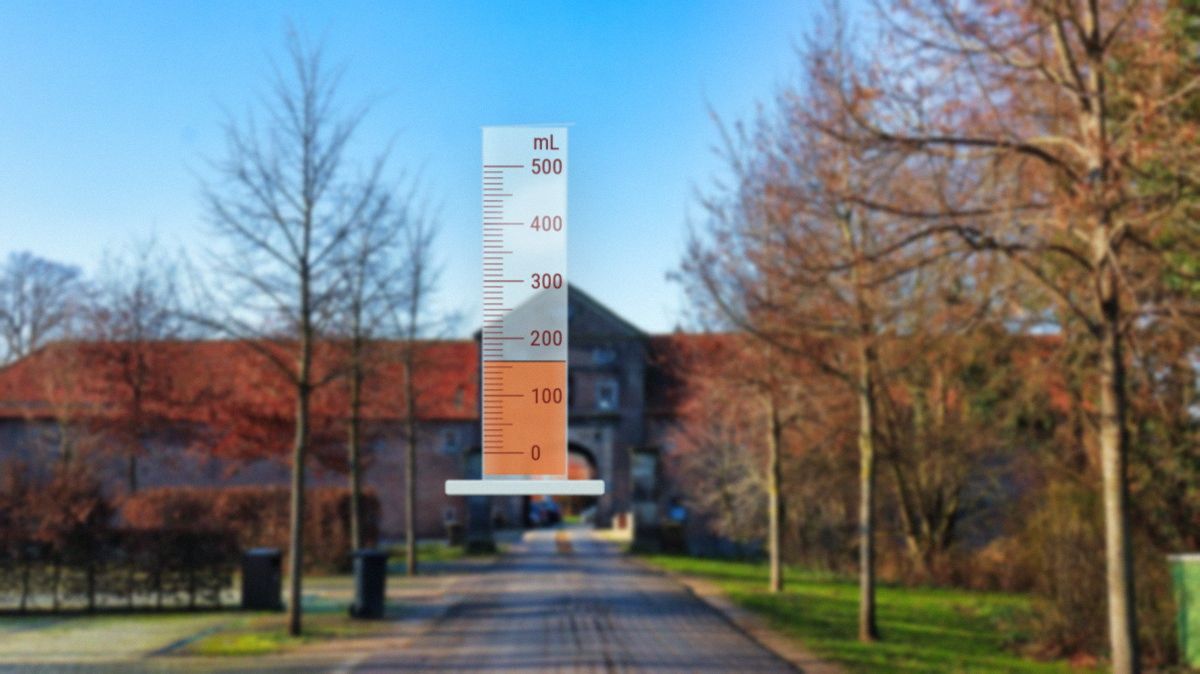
160
